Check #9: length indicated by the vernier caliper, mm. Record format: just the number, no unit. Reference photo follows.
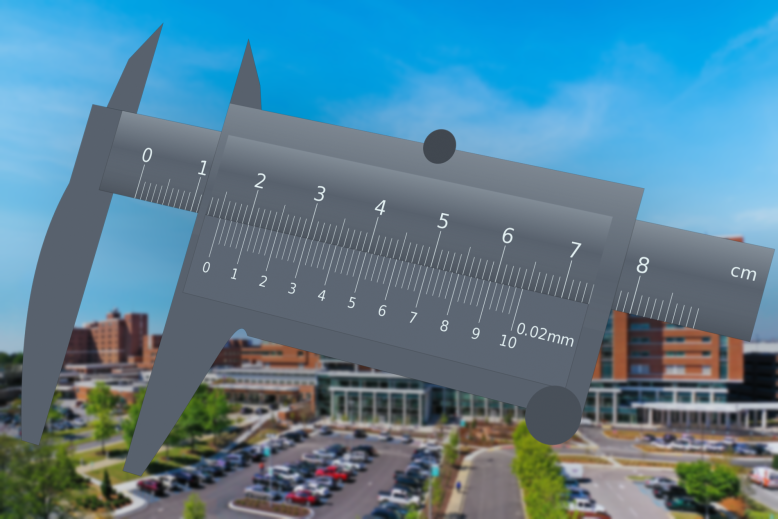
15.2
